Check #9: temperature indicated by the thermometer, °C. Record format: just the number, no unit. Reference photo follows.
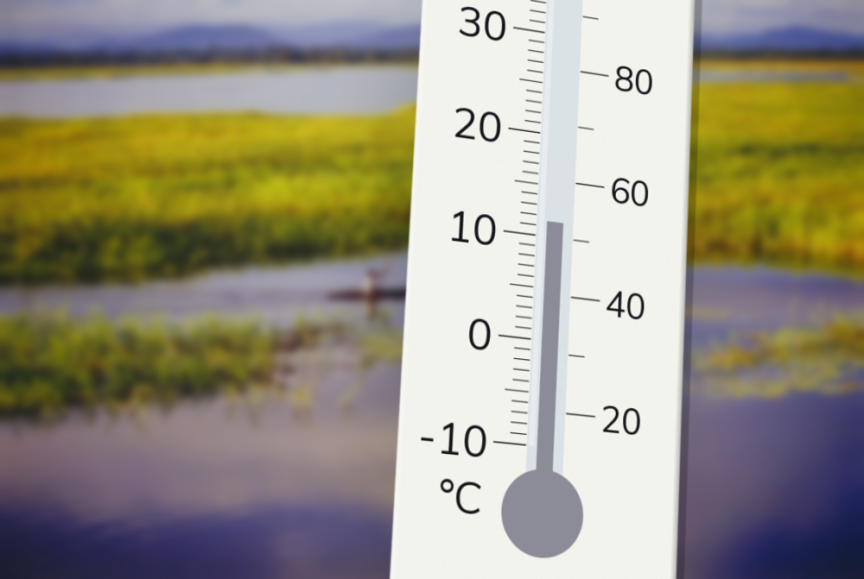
11.5
